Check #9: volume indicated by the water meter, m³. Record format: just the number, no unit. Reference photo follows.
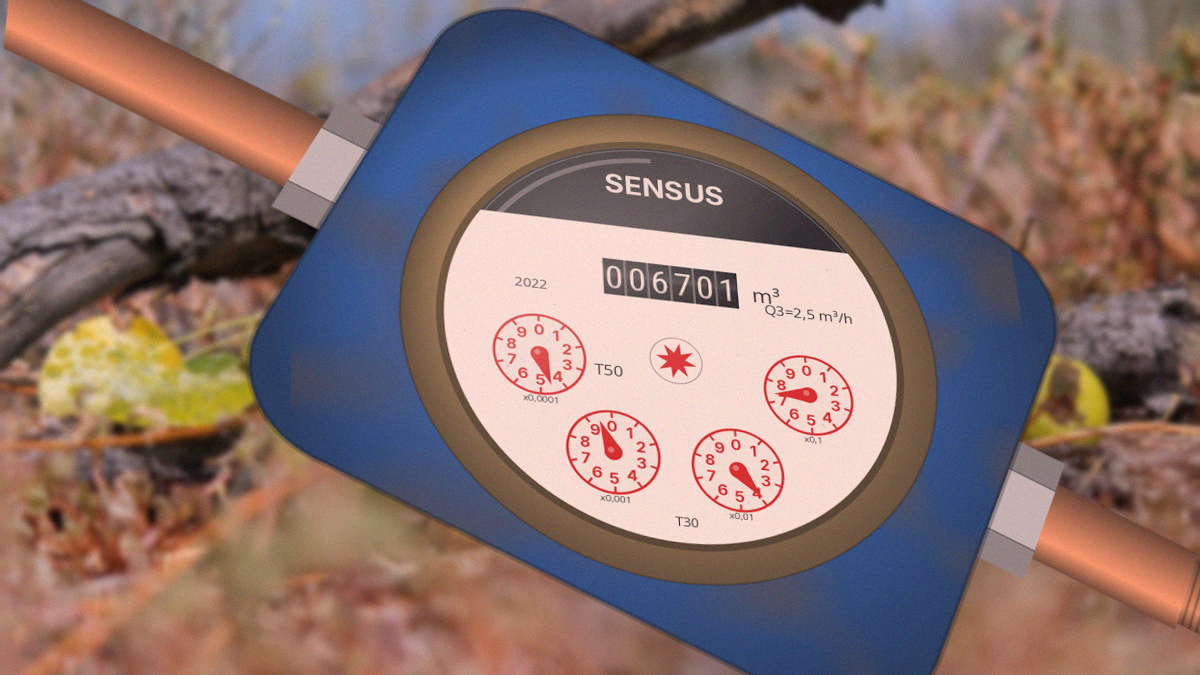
6701.7394
